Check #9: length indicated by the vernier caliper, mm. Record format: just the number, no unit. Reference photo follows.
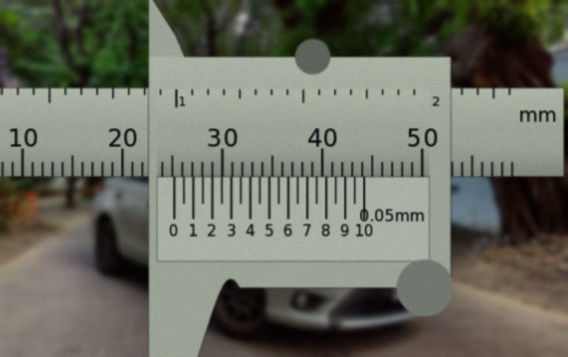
25.2
